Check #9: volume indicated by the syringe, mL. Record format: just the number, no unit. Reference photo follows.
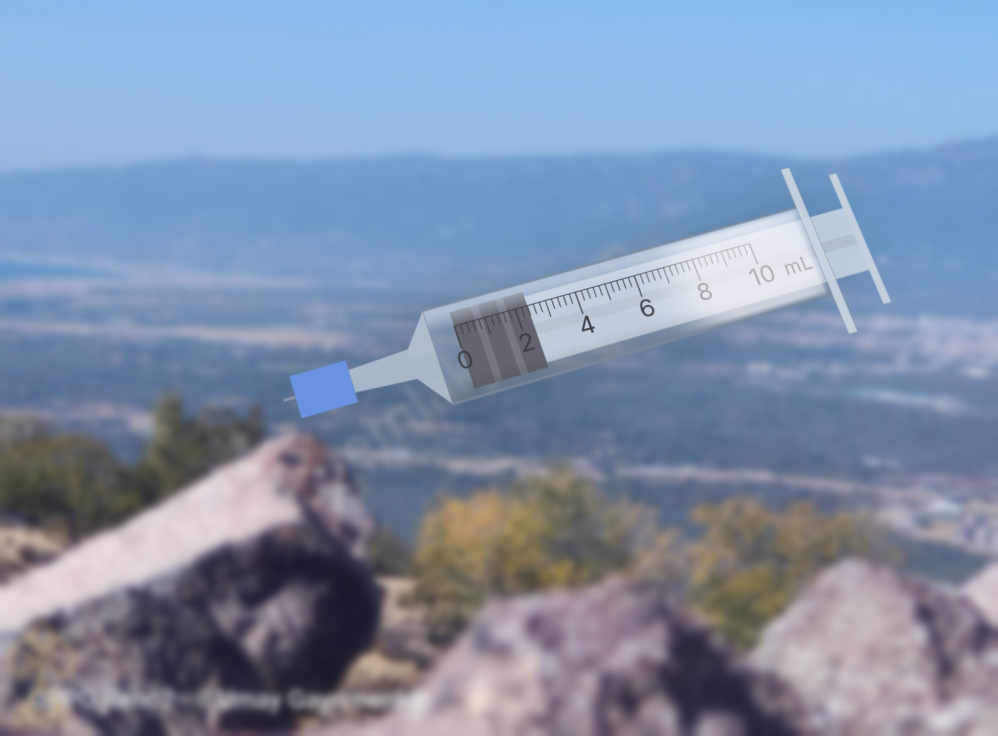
0
